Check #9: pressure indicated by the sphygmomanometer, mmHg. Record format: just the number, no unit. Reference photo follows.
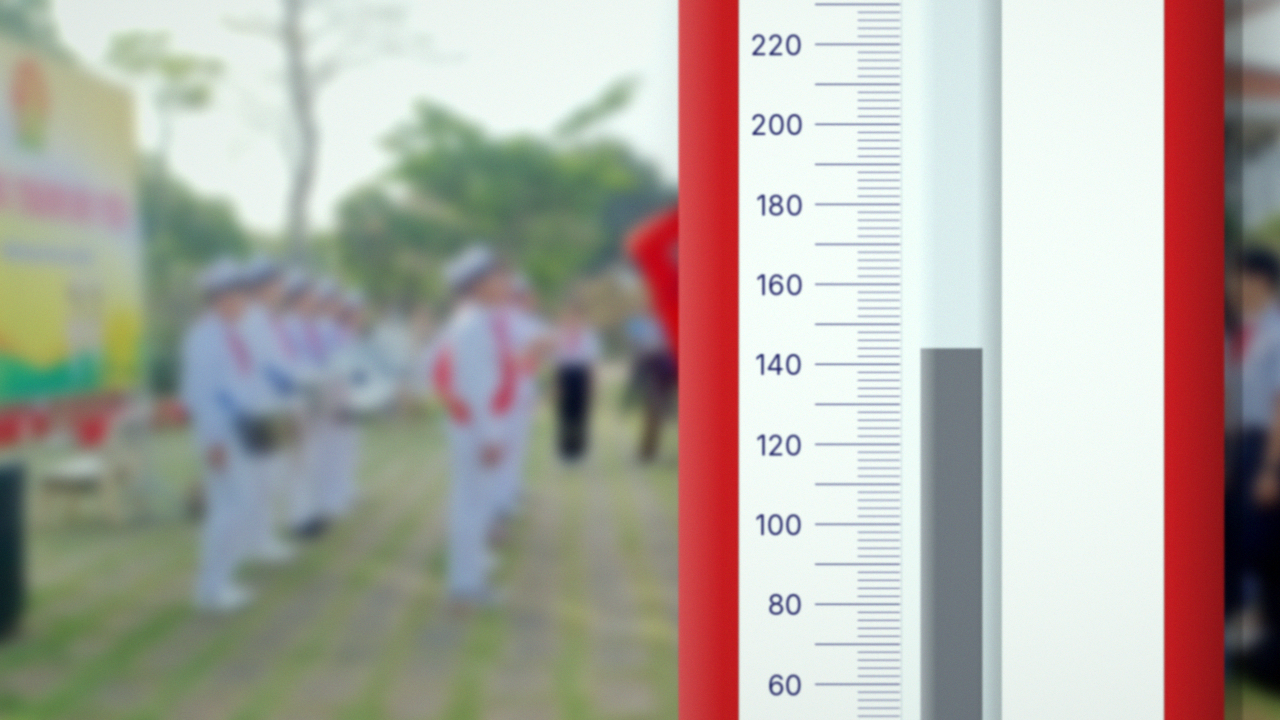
144
